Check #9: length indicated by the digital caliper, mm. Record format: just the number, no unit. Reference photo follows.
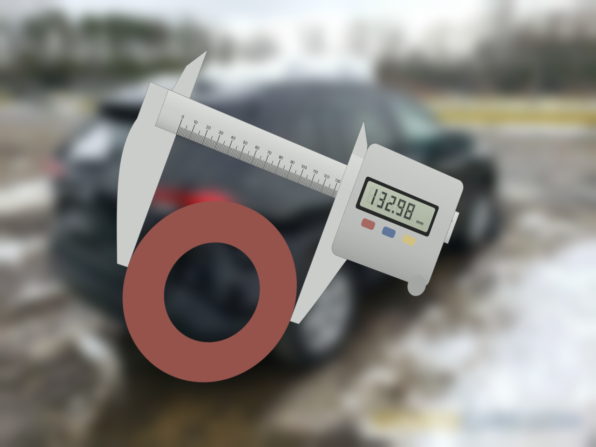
132.98
